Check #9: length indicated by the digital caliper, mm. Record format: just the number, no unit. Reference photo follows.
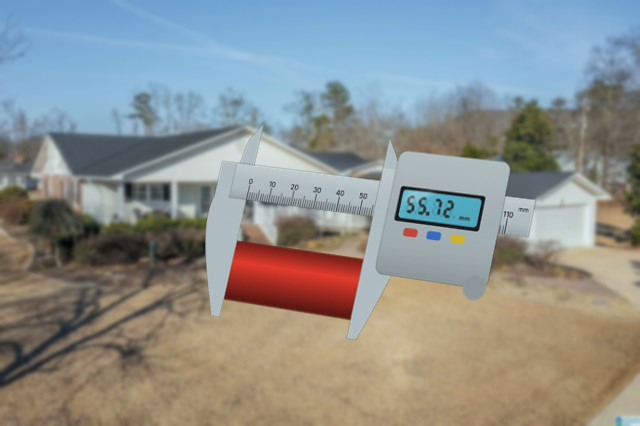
55.72
